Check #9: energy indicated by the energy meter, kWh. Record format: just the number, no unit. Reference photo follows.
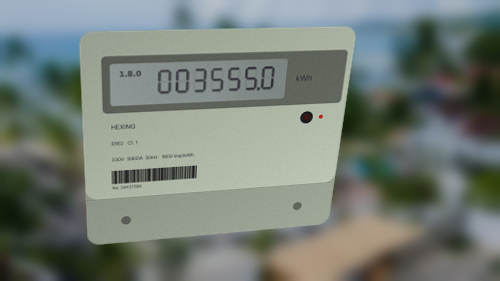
3555.0
